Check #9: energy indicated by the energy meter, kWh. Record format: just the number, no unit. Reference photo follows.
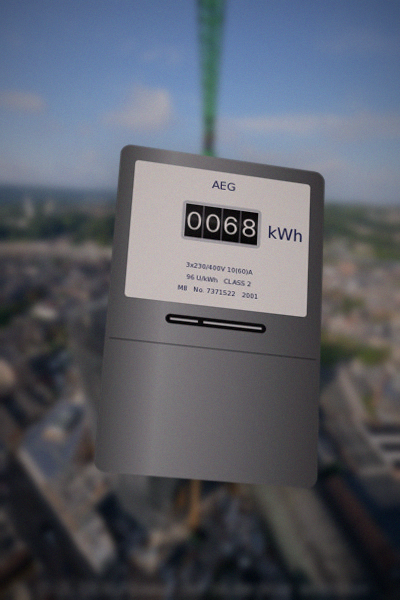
68
